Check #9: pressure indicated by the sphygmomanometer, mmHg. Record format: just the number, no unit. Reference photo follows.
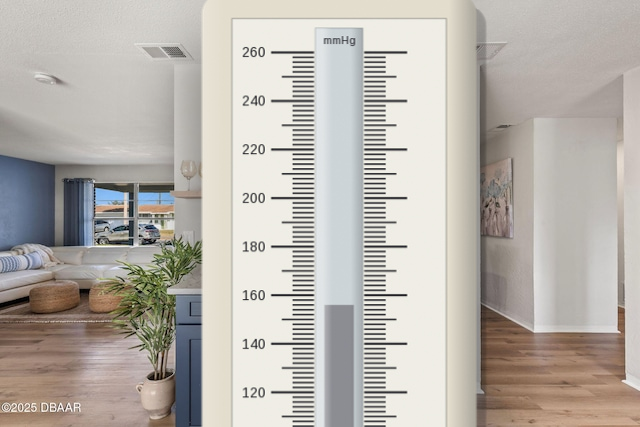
156
